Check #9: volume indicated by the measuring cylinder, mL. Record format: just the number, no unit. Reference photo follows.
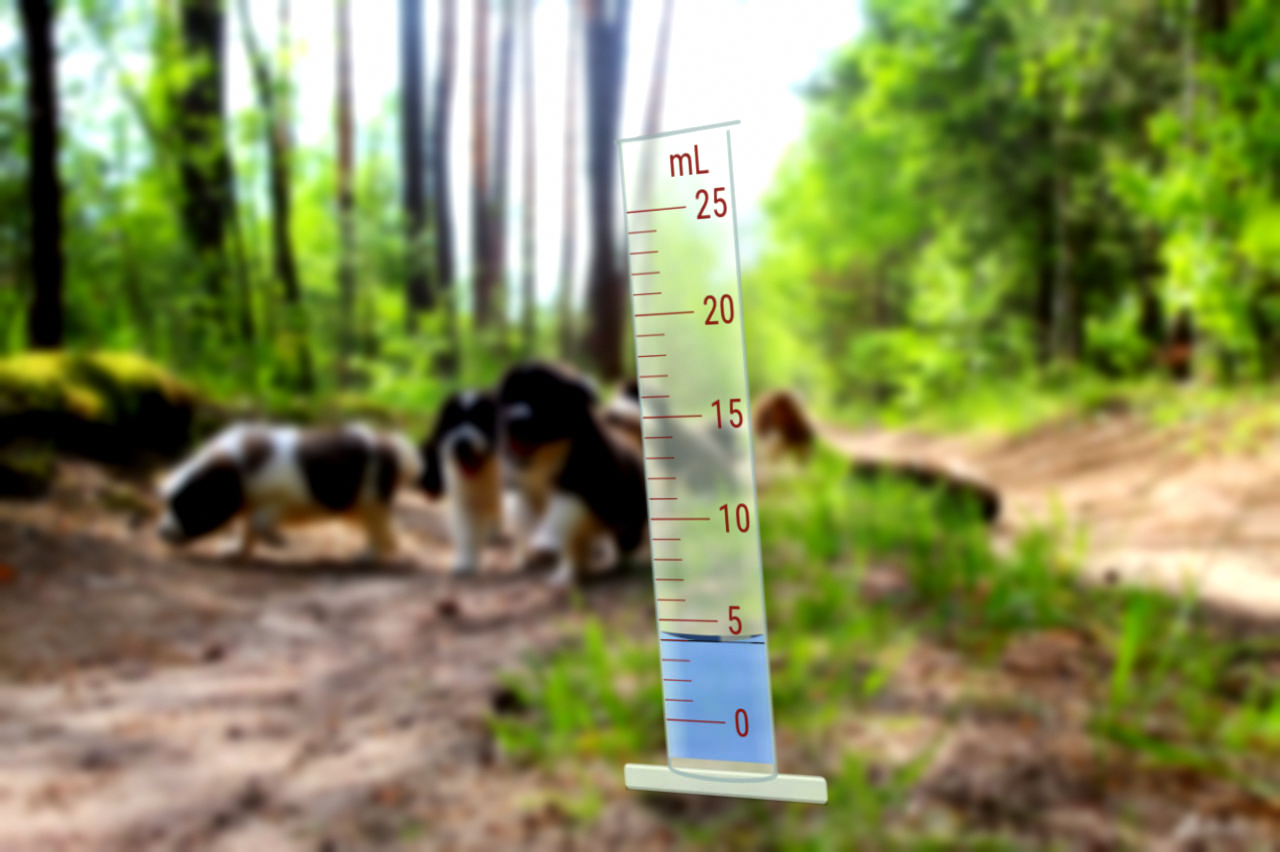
4
